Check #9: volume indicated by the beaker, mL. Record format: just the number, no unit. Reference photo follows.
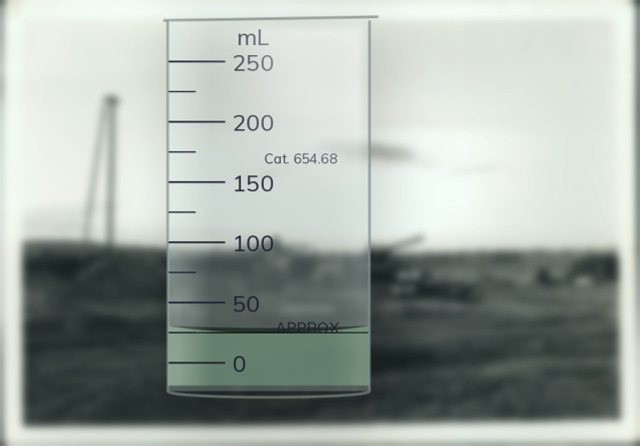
25
